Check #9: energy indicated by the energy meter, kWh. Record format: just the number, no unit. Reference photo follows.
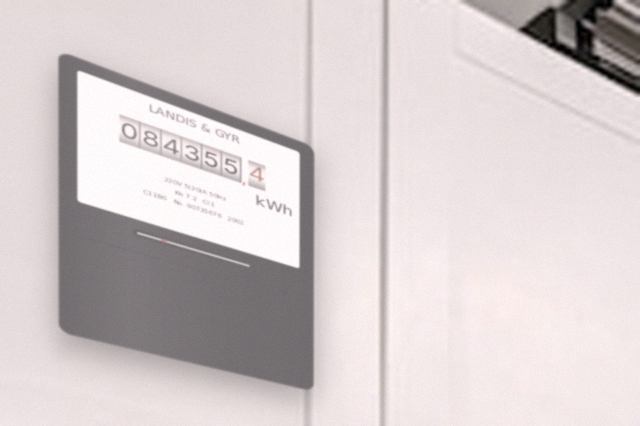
84355.4
